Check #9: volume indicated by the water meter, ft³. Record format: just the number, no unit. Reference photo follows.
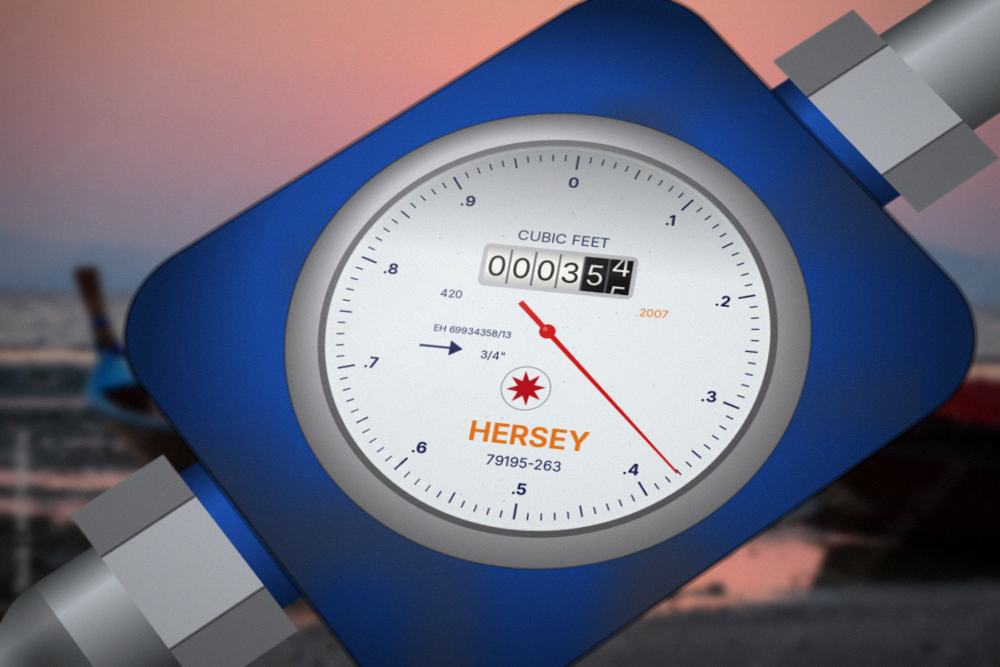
354.37
